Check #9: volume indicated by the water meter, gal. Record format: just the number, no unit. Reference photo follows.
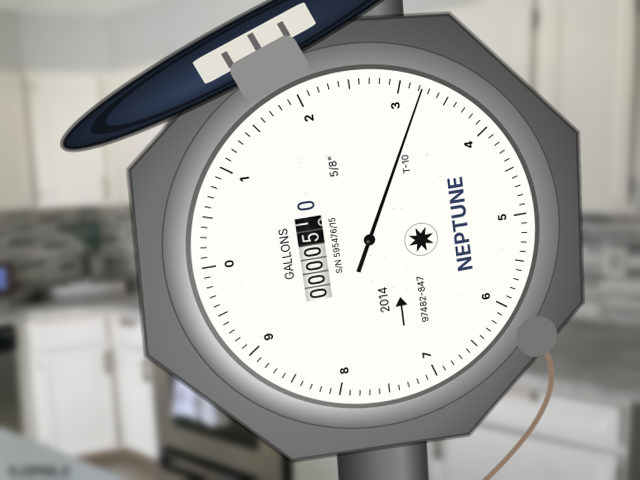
513.2
